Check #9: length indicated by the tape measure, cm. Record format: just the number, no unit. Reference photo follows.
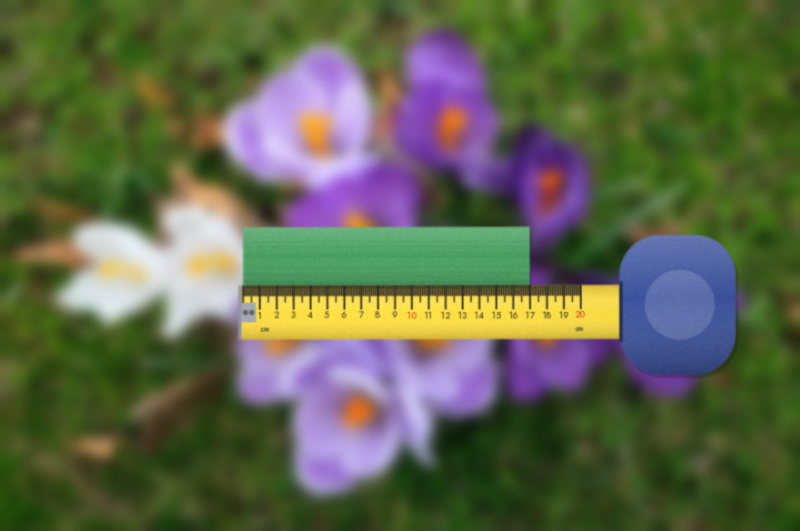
17
